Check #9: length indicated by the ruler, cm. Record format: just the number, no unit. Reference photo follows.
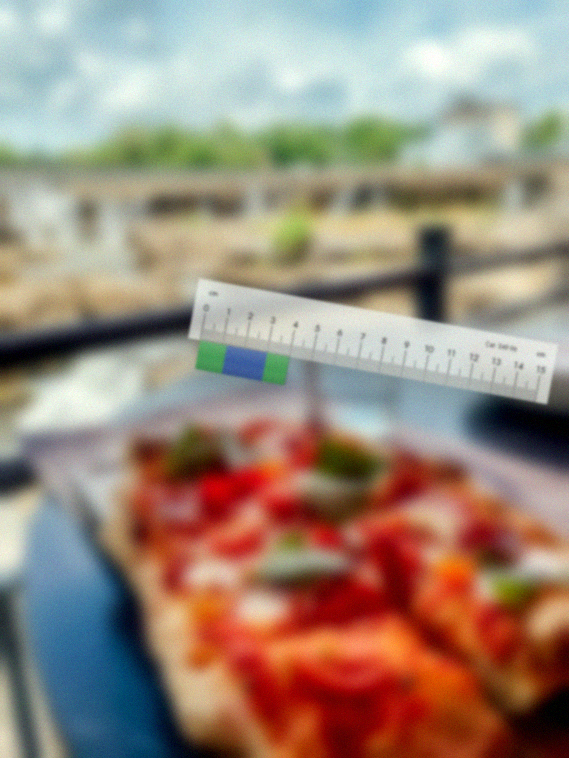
4
